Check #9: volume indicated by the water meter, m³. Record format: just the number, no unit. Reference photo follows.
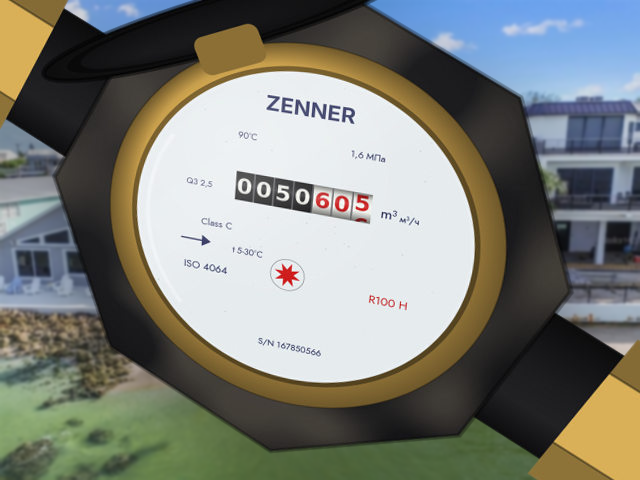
50.605
